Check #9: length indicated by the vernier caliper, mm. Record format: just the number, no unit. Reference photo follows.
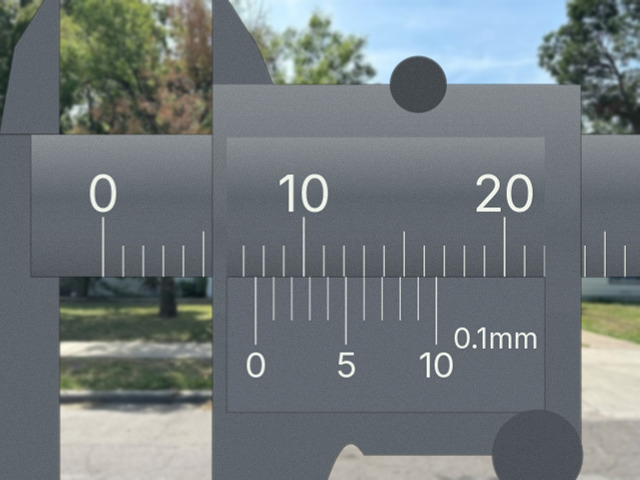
7.6
